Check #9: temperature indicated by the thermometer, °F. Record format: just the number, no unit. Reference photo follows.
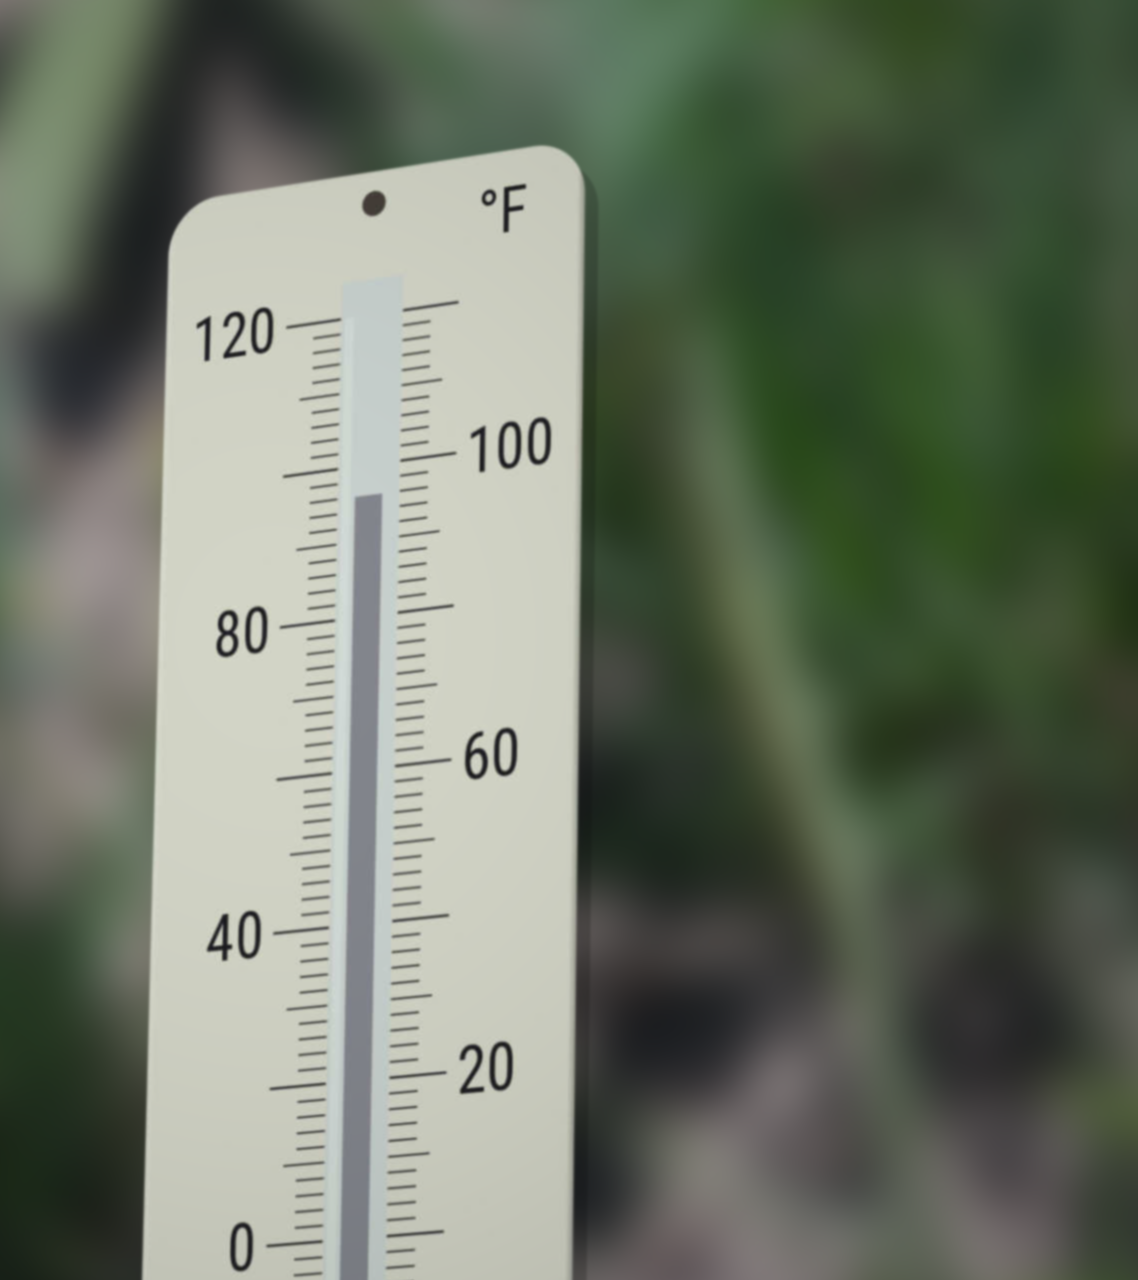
96
